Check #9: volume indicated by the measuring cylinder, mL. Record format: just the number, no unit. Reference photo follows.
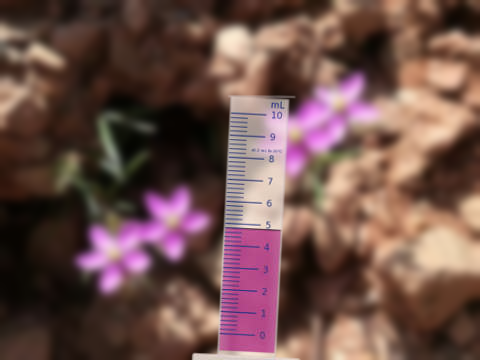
4.8
